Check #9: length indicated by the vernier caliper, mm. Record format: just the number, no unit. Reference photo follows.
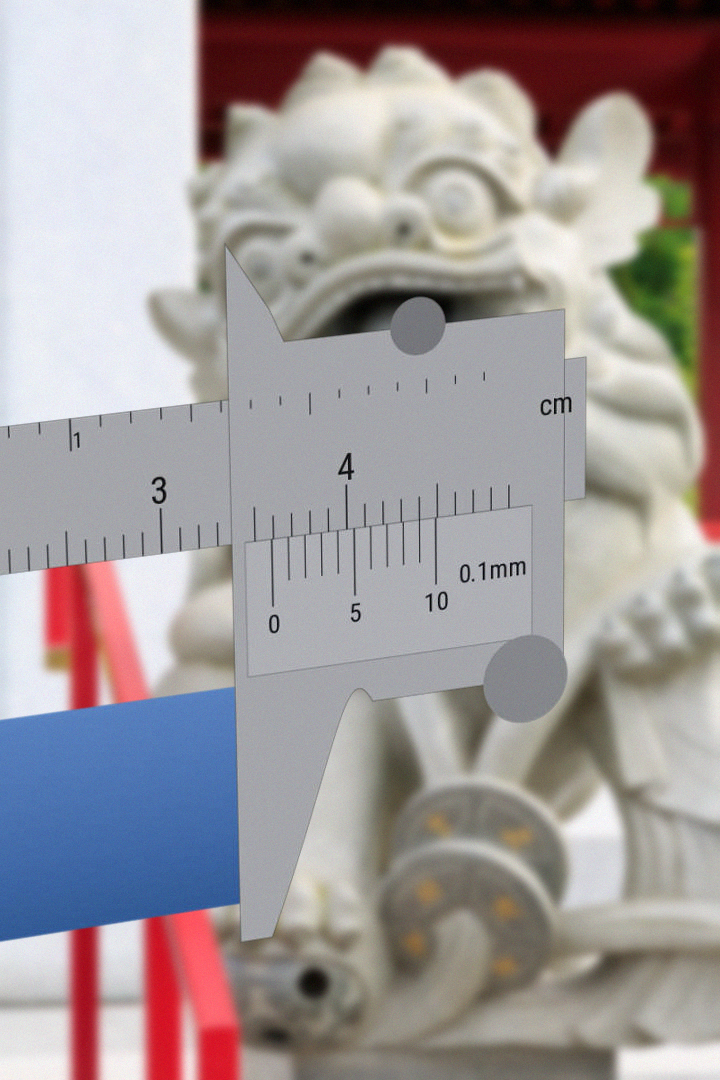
35.9
